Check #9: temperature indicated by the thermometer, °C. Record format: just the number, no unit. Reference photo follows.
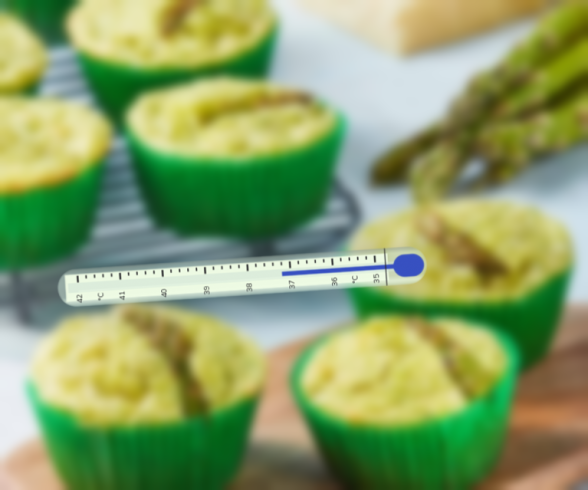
37.2
